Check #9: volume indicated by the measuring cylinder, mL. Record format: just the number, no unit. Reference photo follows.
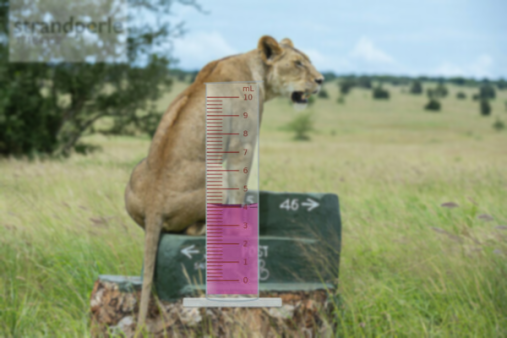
4
